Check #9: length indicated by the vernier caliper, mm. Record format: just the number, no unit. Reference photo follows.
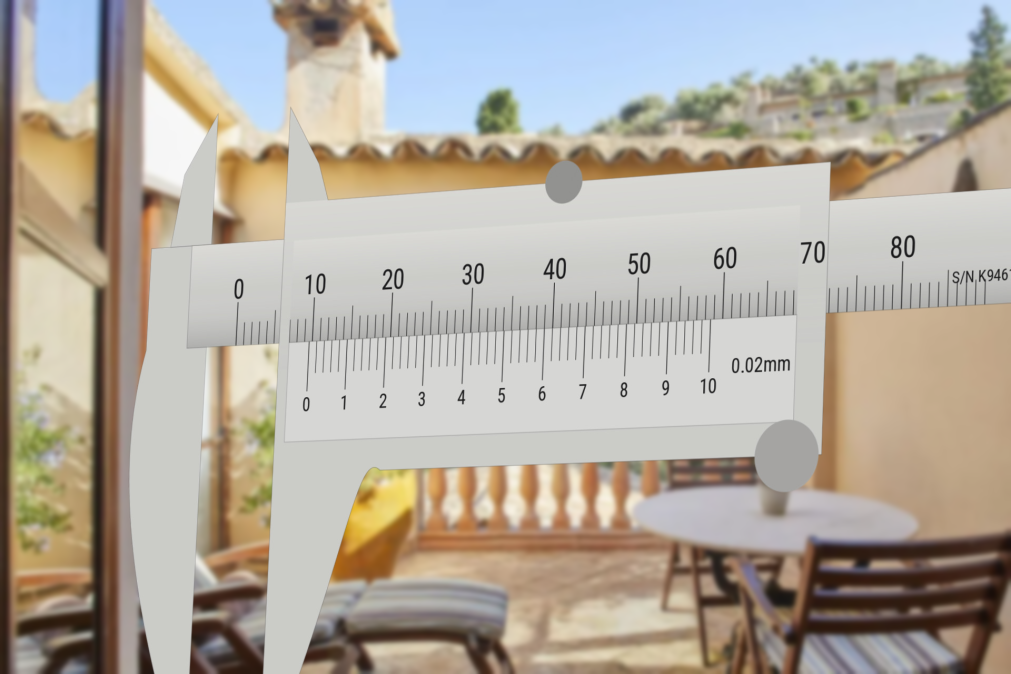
9.6
